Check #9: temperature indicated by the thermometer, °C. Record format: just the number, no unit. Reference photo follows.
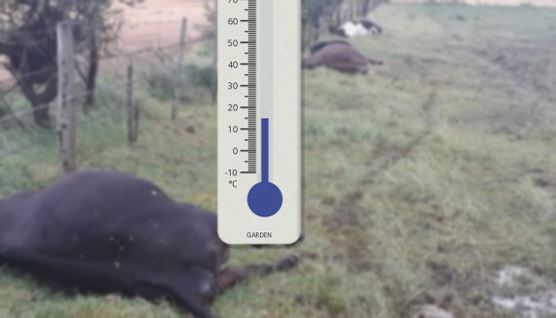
15
